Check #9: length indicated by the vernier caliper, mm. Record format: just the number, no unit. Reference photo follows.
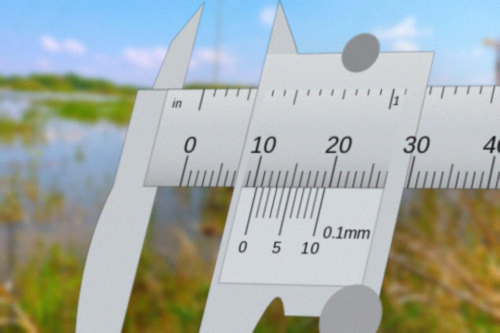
10.4
